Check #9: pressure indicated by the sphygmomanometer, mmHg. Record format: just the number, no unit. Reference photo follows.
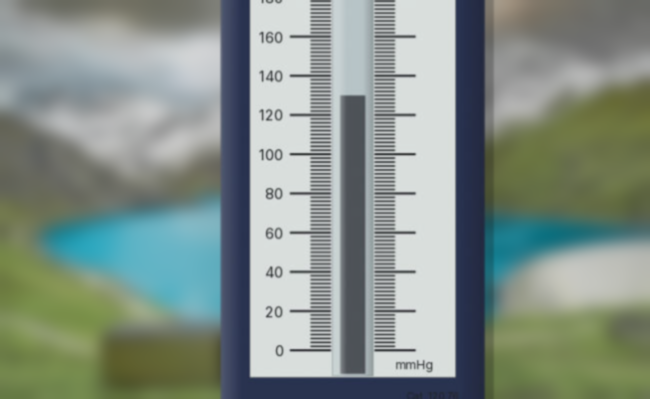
130
